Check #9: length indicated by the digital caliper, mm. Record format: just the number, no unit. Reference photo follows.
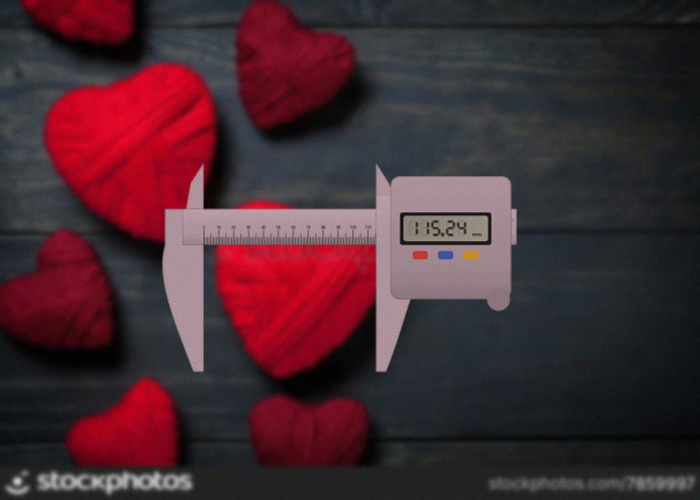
115.24
